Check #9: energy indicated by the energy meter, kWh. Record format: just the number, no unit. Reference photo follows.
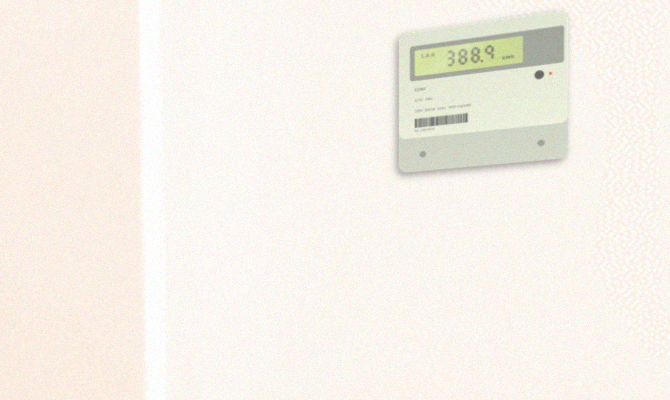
388.9
